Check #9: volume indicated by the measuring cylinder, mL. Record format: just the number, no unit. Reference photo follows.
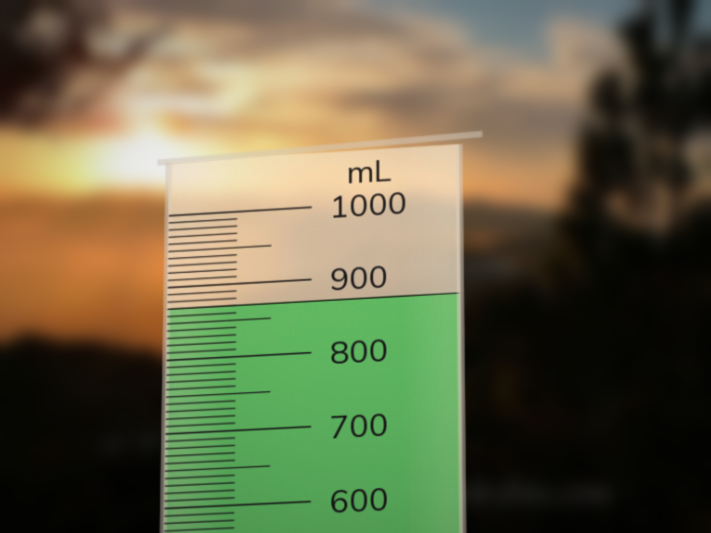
870
